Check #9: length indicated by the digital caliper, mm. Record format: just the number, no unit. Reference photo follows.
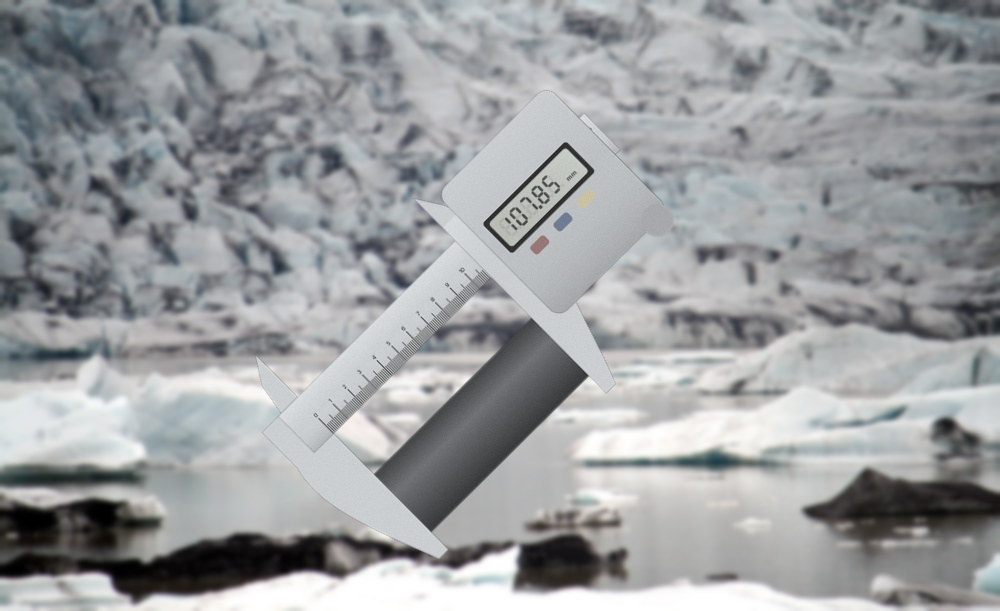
107.85
